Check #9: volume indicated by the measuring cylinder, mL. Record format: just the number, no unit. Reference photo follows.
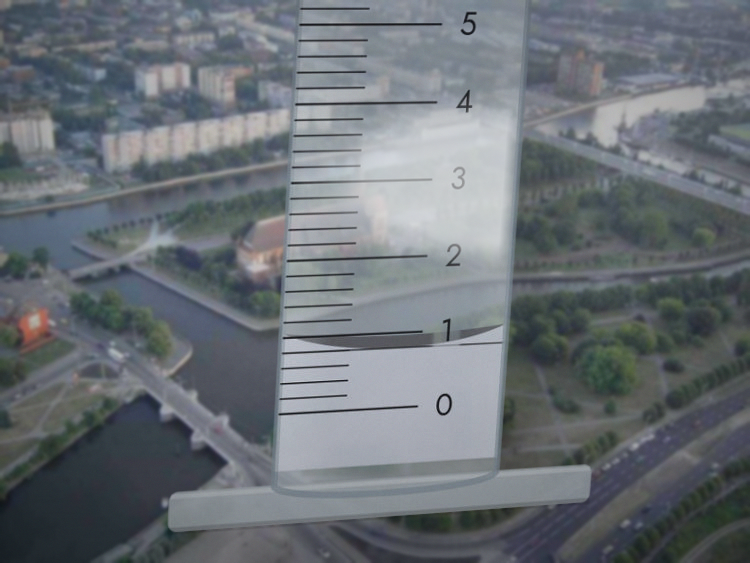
0.8
